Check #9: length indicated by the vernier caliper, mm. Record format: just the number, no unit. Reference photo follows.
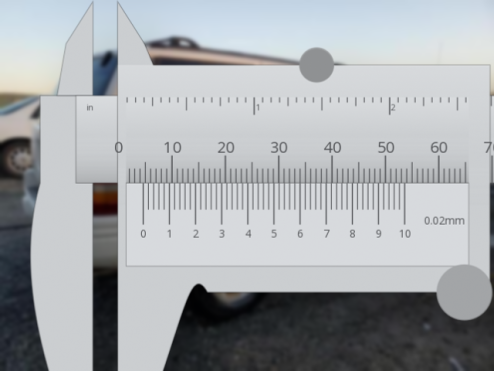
4.6
